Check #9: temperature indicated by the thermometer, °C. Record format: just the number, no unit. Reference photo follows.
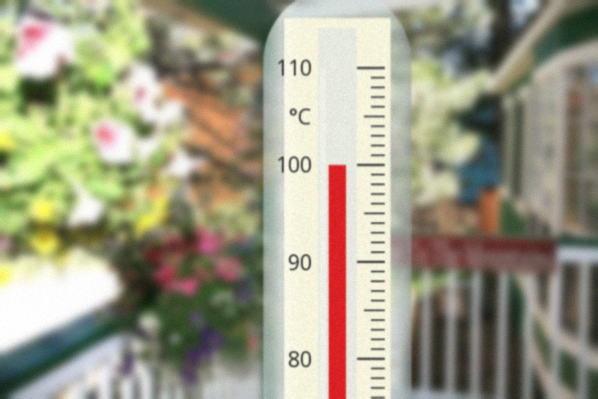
100
